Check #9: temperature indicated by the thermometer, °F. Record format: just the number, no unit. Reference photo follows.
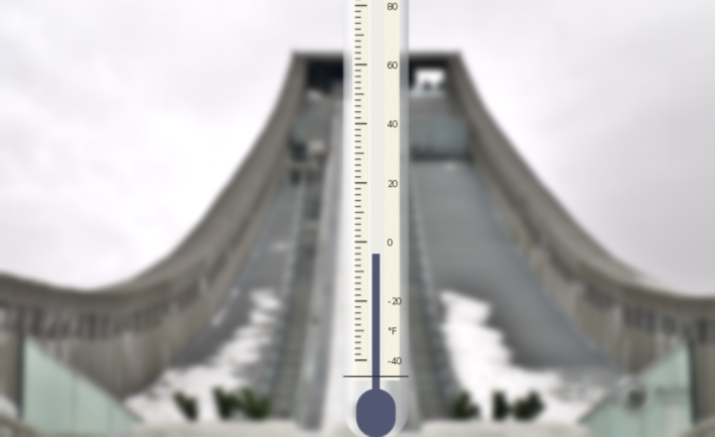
-4
